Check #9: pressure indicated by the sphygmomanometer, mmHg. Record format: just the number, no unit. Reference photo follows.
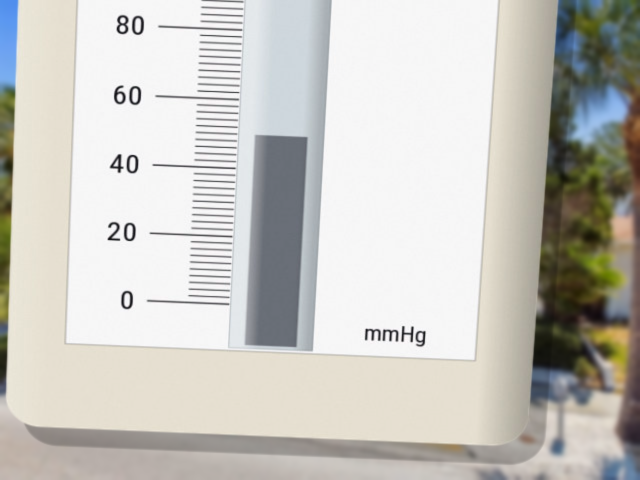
50
